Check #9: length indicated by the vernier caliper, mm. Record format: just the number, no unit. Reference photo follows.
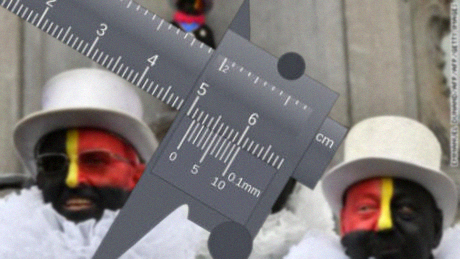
51.5
